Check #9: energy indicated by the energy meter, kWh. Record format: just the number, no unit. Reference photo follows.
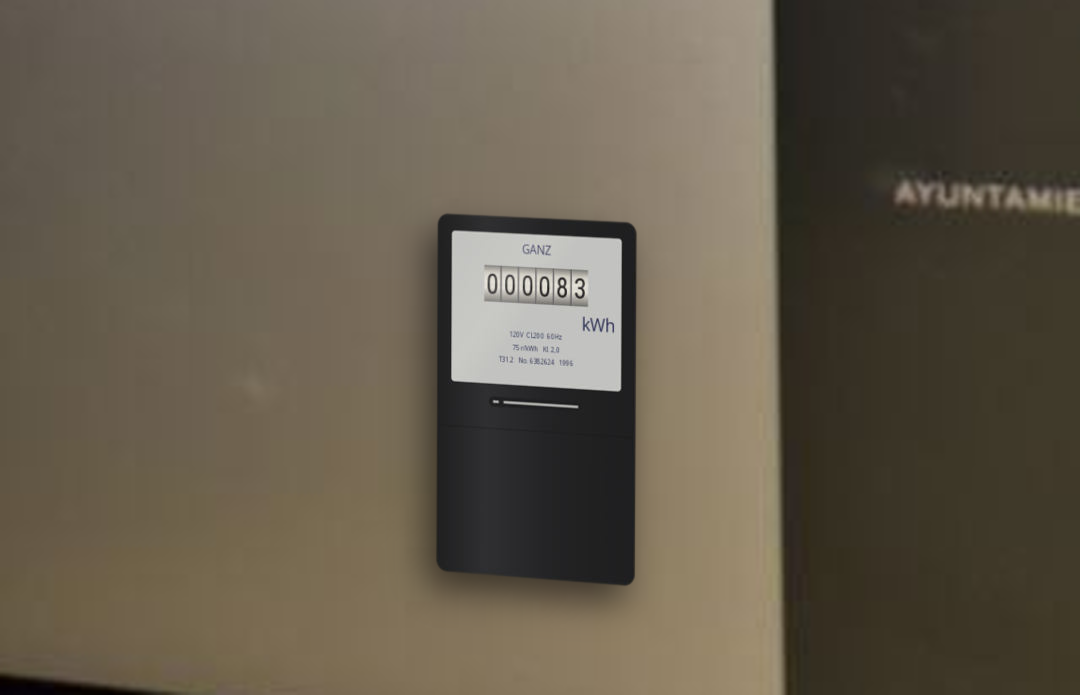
83
